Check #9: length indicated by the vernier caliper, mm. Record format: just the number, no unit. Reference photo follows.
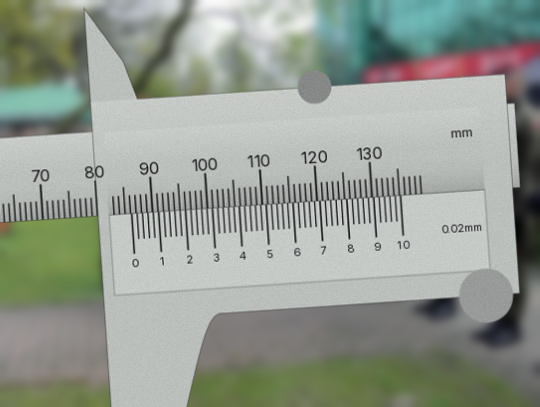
86.2
